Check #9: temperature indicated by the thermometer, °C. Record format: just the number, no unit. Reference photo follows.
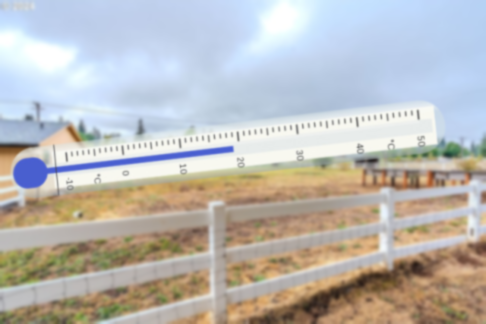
19
